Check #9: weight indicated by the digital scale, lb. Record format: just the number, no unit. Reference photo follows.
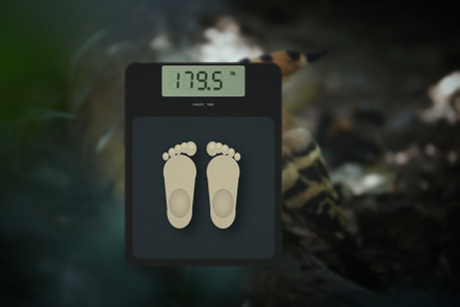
179.5
